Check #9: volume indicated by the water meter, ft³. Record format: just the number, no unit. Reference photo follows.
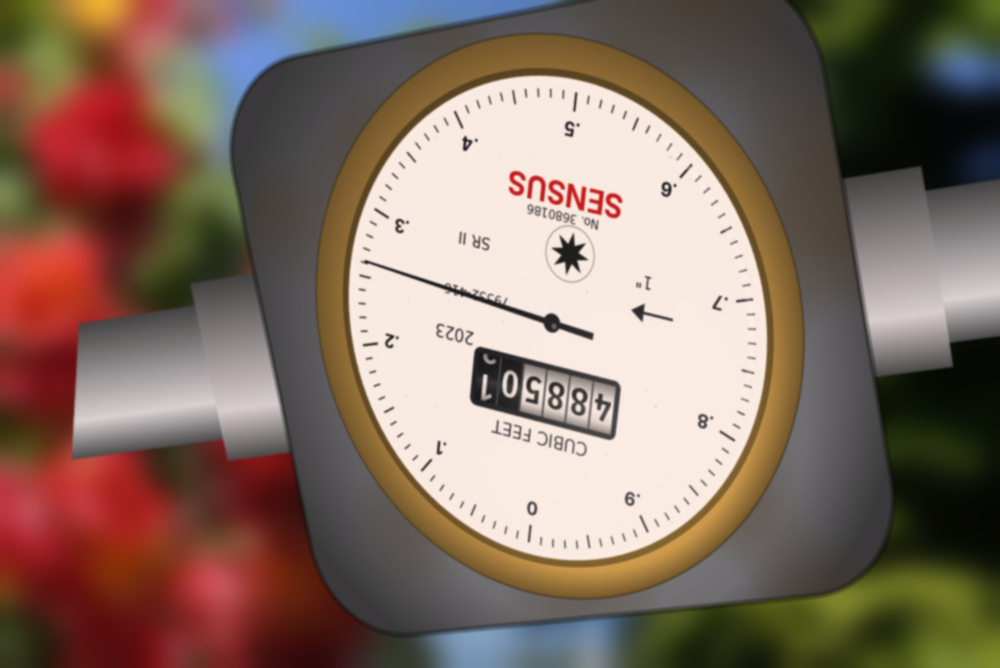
488501.26
